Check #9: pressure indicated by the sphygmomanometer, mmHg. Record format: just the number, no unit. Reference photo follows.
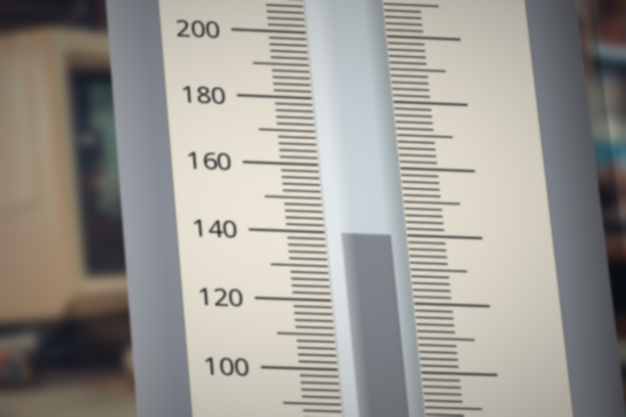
140
